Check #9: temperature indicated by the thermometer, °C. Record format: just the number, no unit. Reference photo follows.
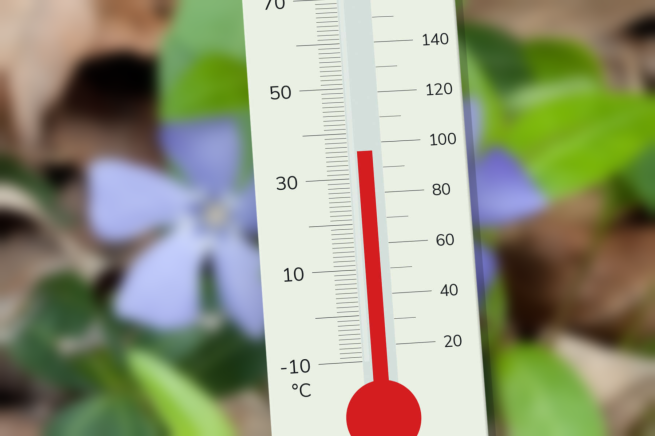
36
